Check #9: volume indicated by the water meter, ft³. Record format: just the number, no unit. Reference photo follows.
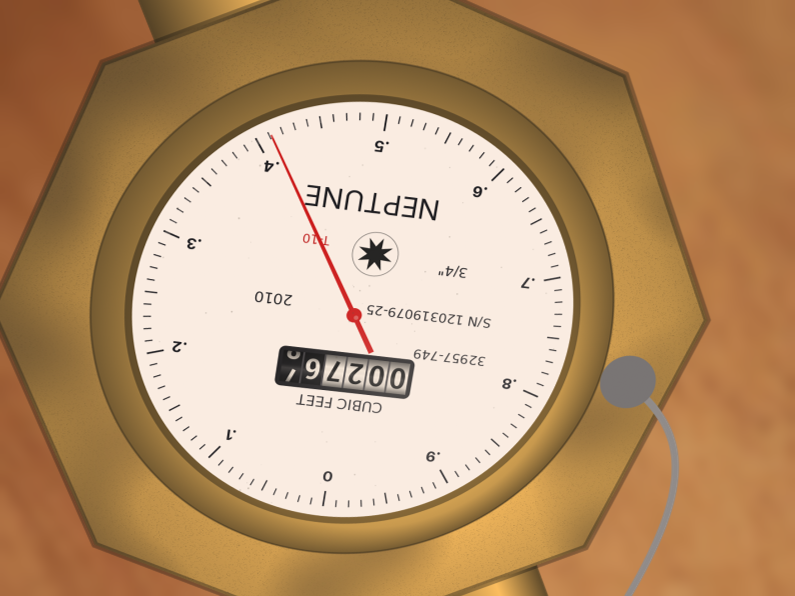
2767.41
